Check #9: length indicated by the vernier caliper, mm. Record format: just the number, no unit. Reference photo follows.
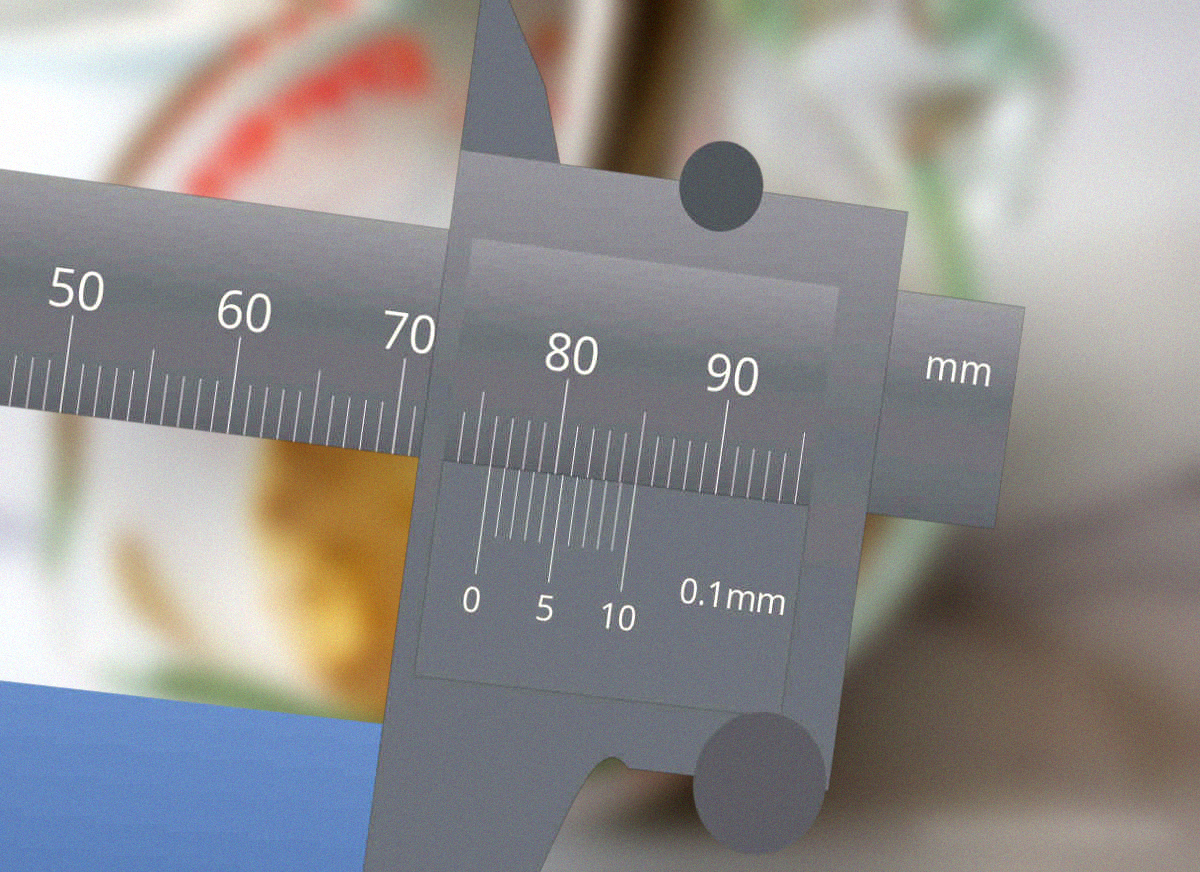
76.0
